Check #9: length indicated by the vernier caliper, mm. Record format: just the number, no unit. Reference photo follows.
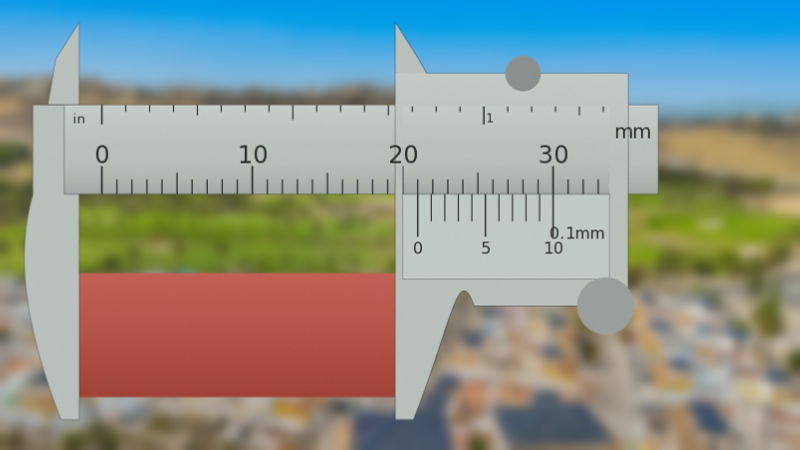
21.0
